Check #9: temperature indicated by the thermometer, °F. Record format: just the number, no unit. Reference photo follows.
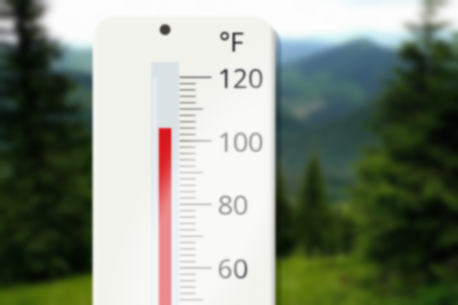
104
